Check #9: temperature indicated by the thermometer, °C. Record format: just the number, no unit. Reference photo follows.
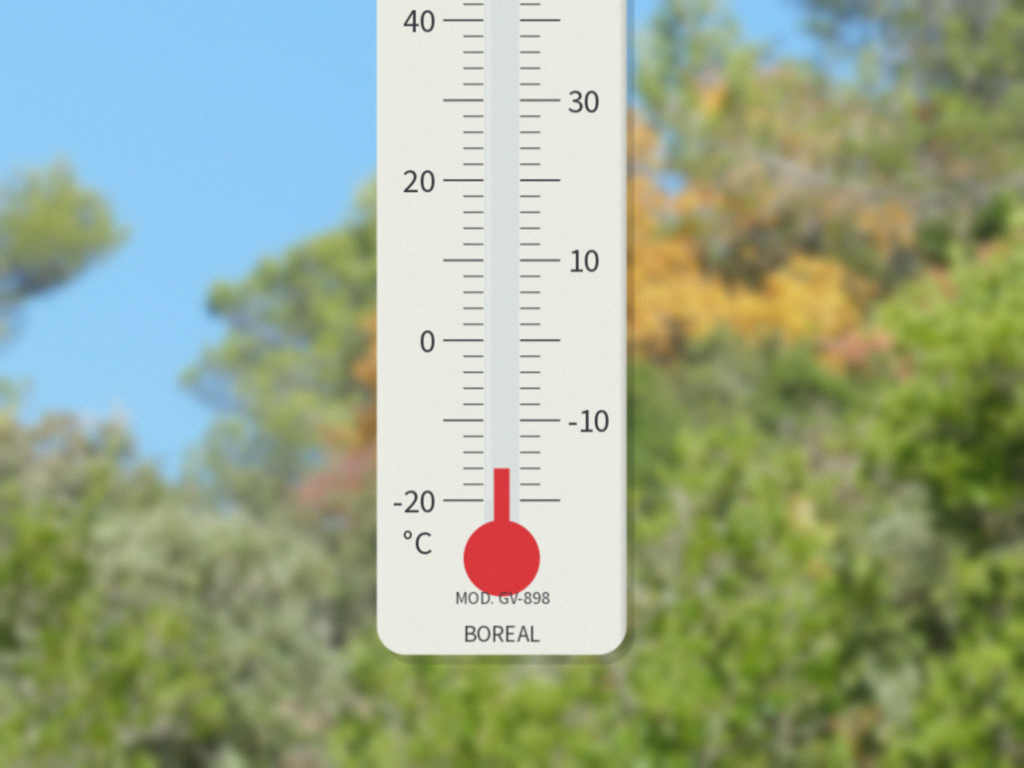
-16
